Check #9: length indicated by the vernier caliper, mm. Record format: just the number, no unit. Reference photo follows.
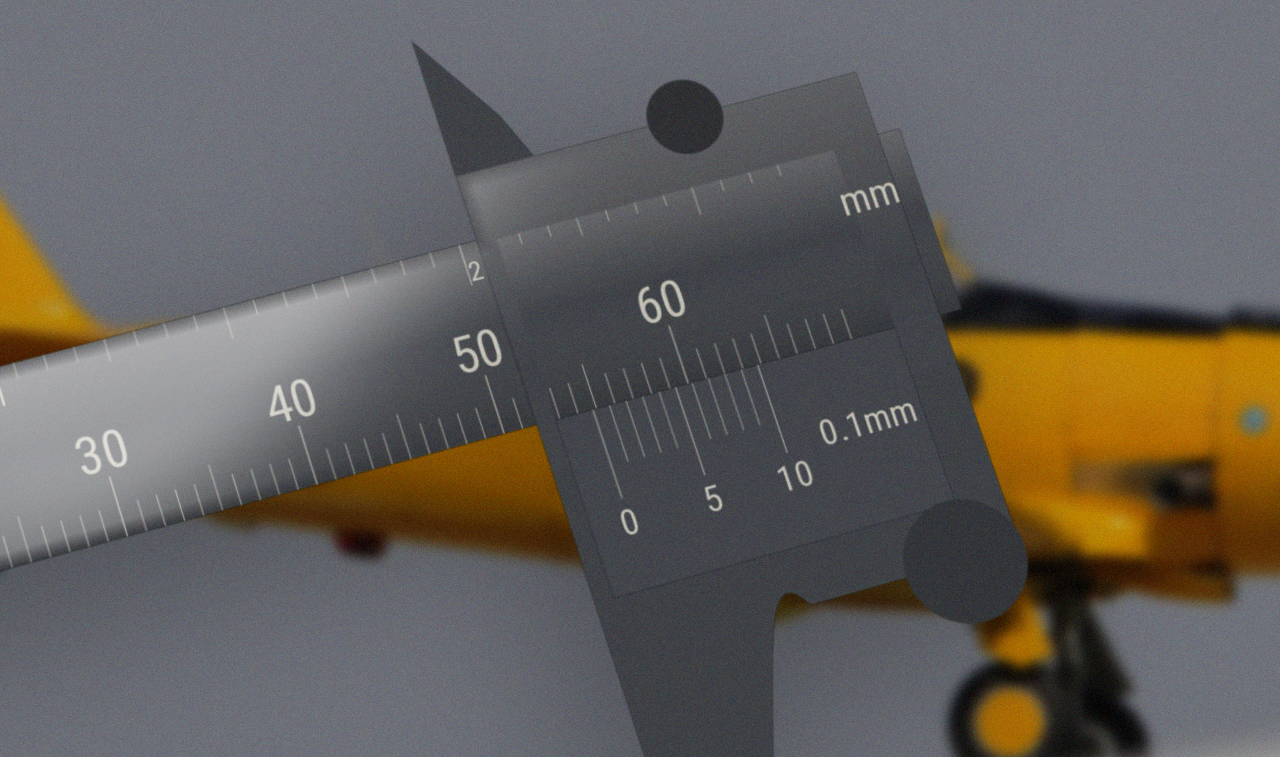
54.8
